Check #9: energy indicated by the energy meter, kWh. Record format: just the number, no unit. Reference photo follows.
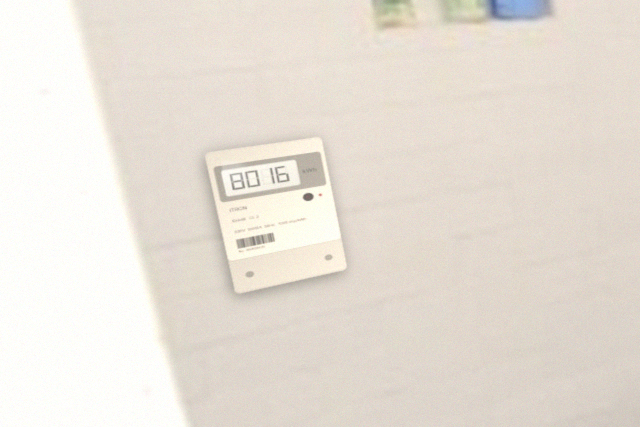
8016
